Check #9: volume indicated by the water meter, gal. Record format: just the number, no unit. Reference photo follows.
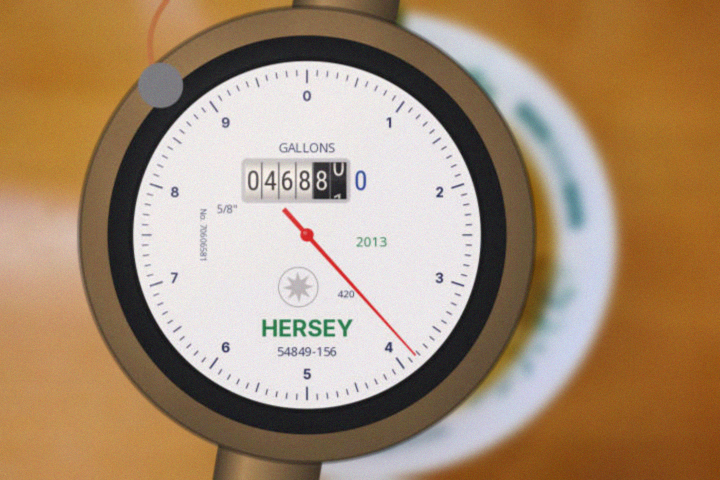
468803.8
